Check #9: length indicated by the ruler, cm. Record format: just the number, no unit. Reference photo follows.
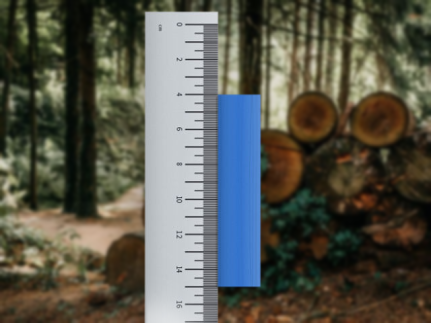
11
